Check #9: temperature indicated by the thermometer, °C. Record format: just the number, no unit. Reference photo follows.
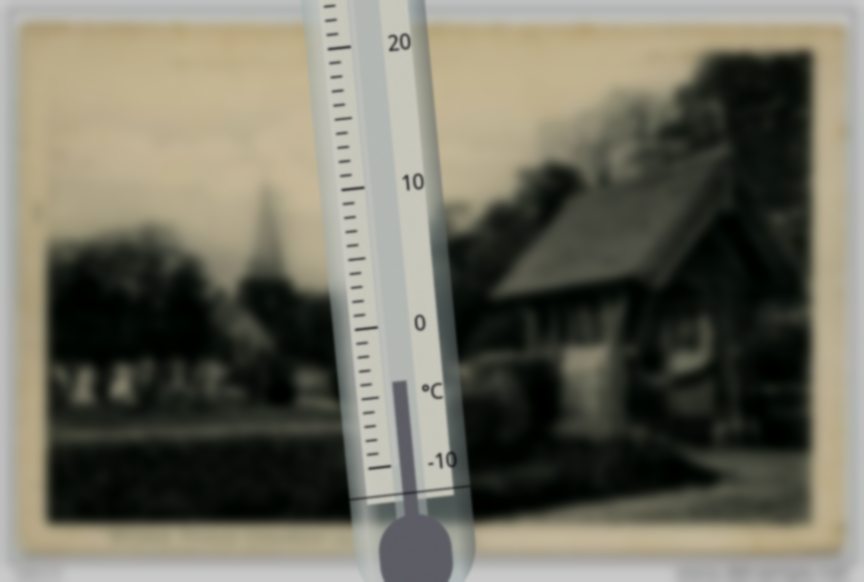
-4
